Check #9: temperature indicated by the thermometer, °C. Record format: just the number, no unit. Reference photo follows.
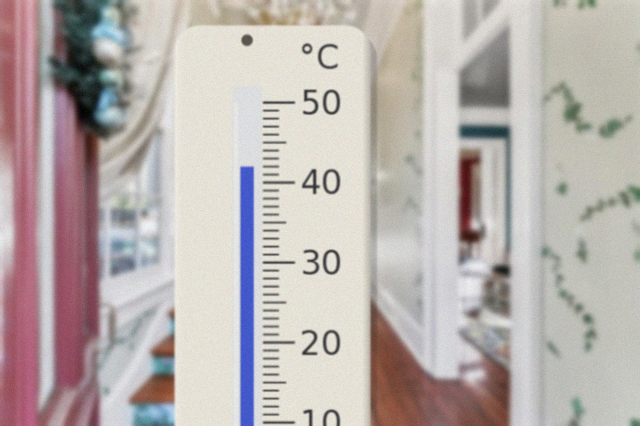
42
